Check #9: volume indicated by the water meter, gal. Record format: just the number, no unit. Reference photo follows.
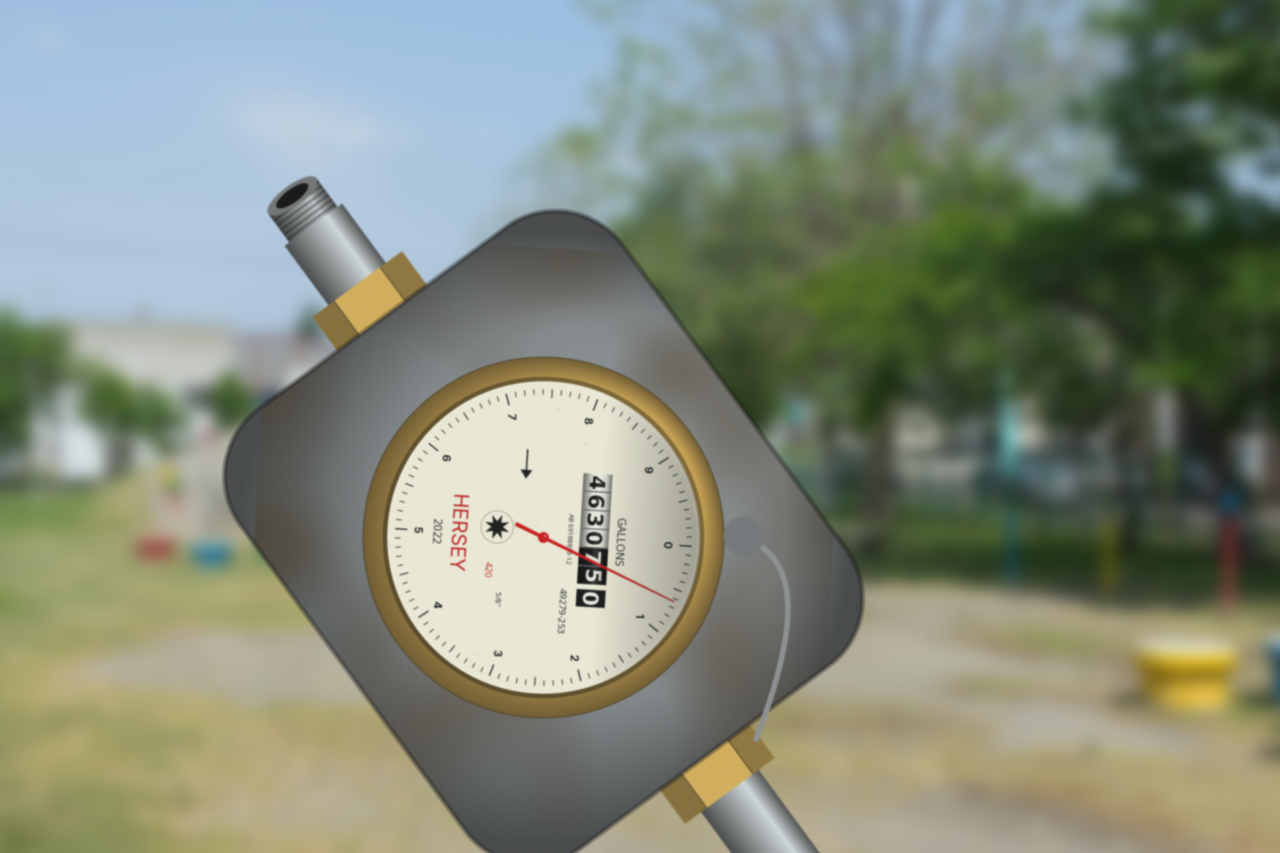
4630750.6
